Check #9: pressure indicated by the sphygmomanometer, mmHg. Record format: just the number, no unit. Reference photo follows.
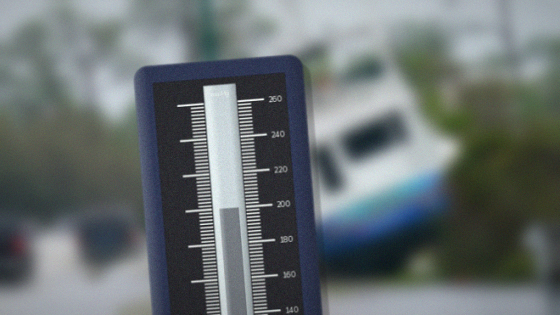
200
